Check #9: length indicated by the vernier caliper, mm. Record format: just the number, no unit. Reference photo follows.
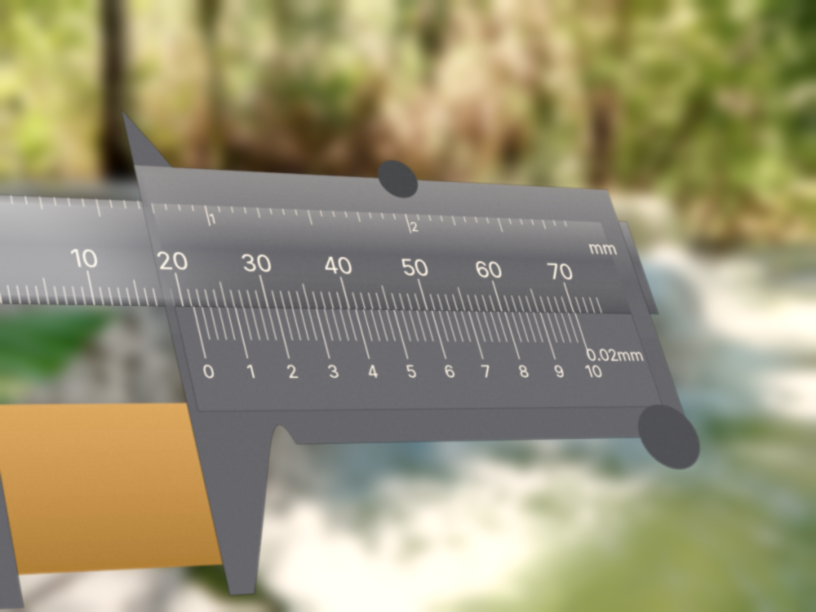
21.2
